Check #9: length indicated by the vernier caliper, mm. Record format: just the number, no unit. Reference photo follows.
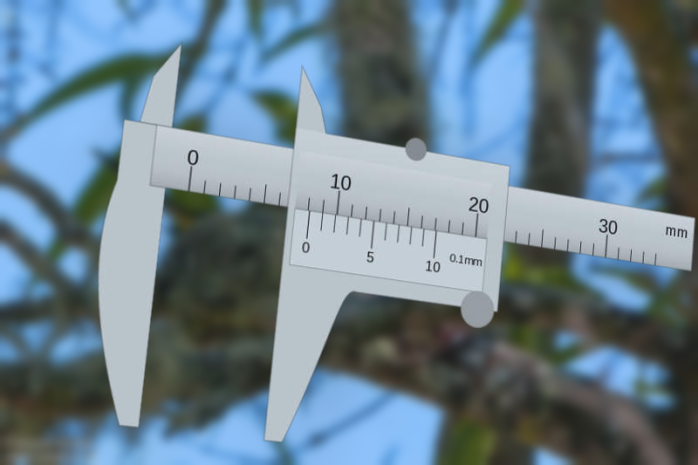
8.1
